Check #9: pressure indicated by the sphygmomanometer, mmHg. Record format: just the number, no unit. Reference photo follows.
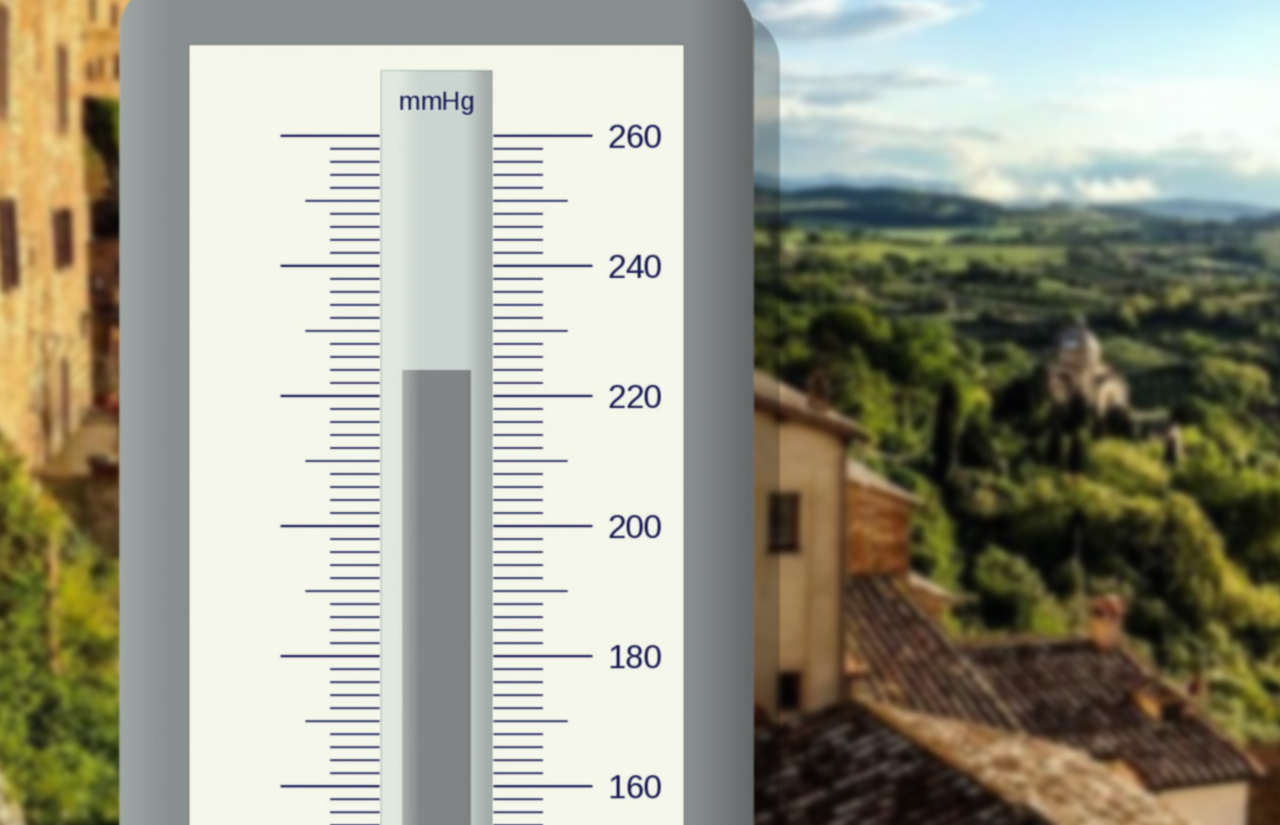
224
